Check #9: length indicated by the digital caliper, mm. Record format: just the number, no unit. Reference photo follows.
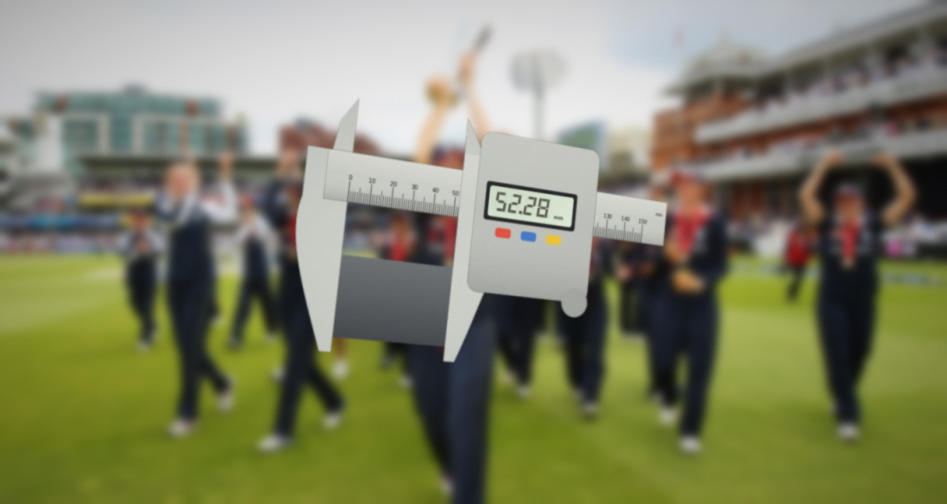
52.28
